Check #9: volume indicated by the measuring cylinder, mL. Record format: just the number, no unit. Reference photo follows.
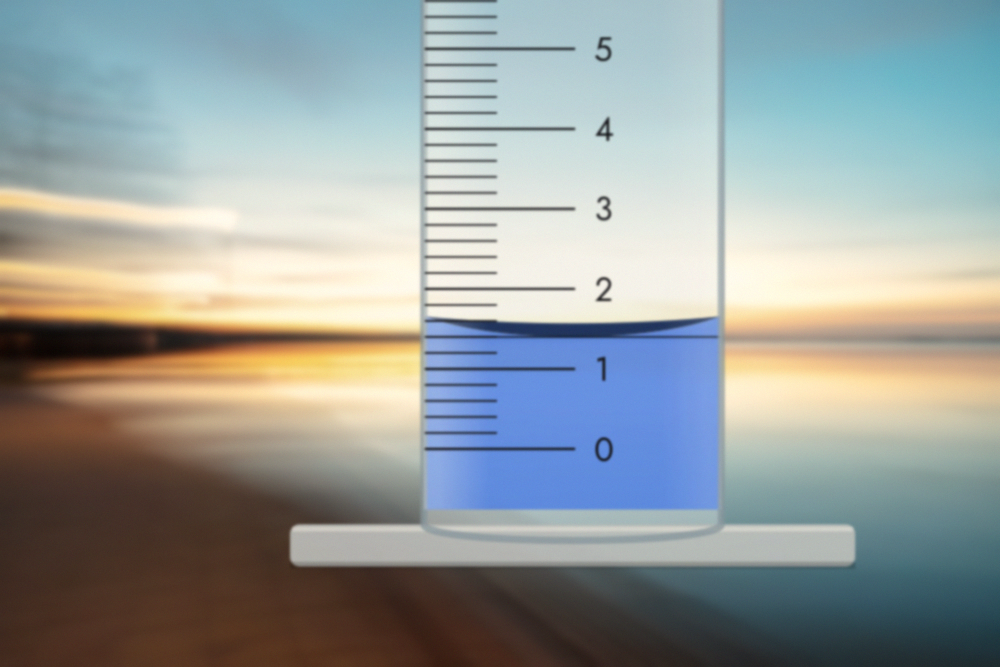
1.4
